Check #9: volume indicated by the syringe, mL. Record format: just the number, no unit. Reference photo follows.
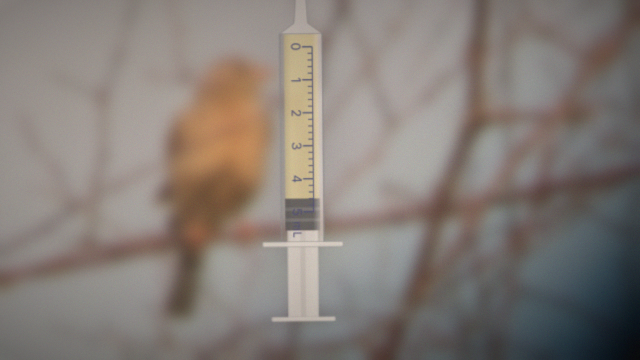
4.6
